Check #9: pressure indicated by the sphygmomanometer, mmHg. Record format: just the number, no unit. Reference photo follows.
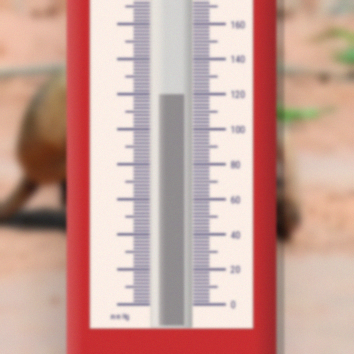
120
